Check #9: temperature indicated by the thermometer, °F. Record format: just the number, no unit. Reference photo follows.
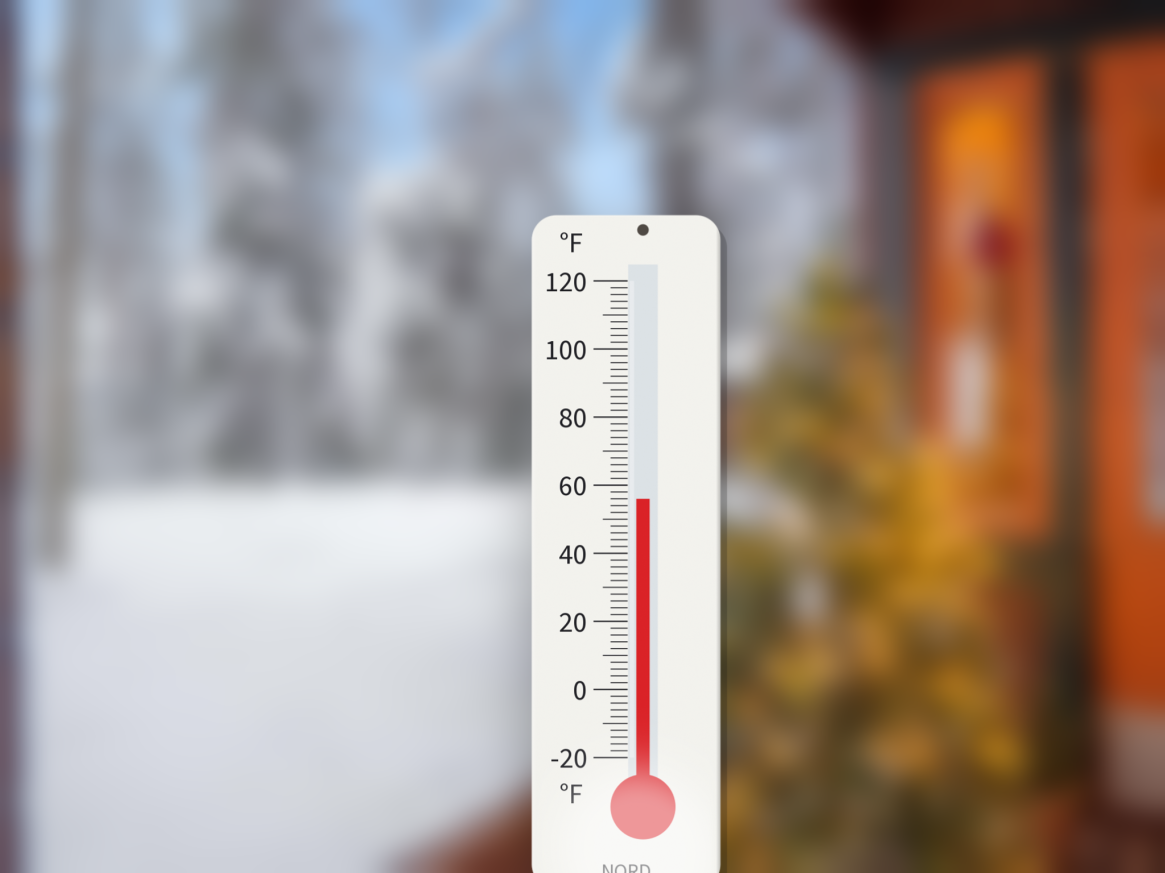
56
